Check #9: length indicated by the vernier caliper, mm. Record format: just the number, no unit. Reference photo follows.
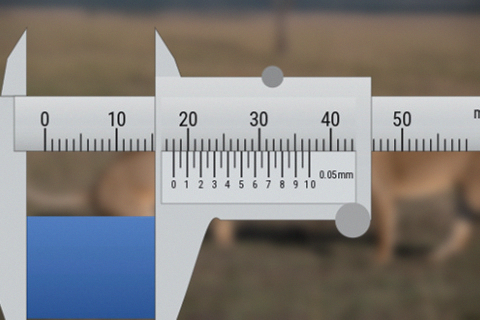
18.0
